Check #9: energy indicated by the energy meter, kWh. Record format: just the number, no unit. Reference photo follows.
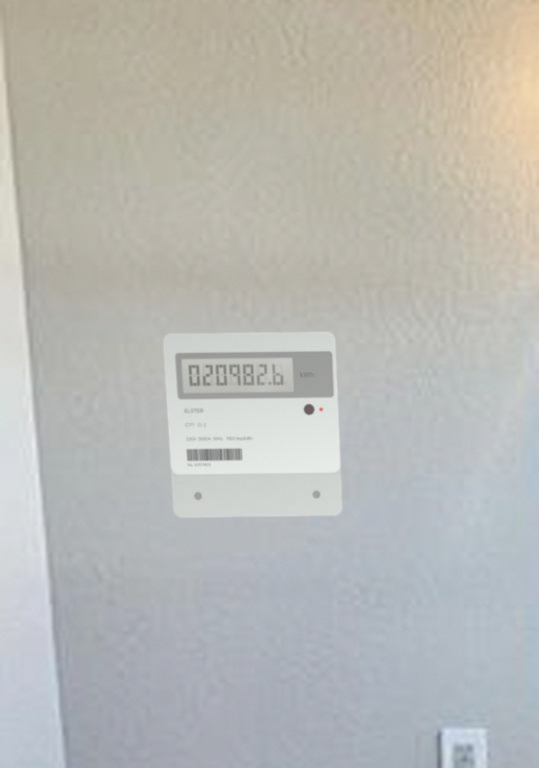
20982.6
